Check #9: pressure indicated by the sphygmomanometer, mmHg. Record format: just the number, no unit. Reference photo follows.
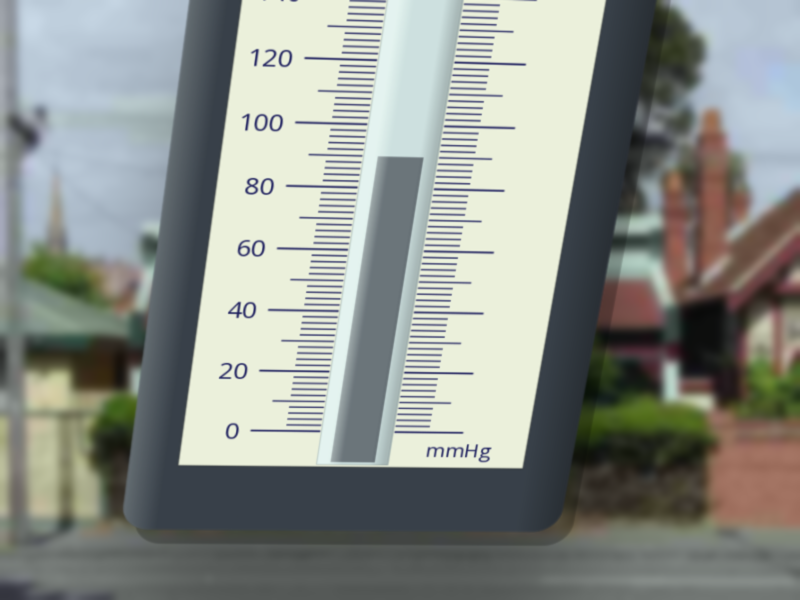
90
